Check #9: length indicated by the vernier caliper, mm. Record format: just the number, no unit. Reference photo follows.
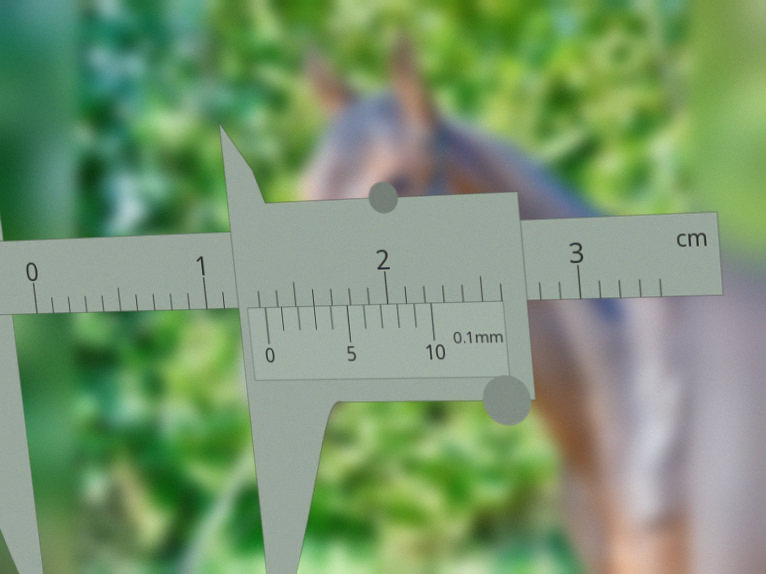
13.3
